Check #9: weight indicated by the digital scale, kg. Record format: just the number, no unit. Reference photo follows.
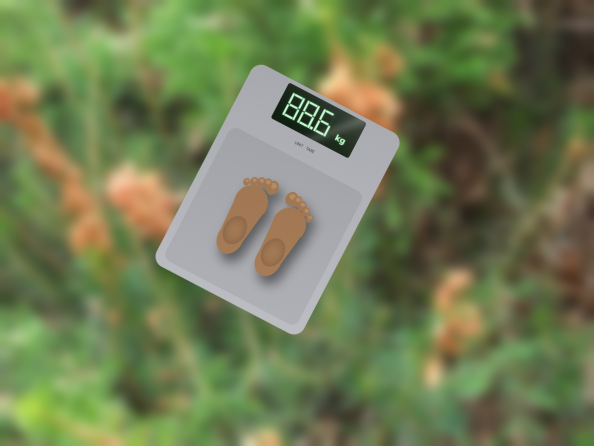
88.6
